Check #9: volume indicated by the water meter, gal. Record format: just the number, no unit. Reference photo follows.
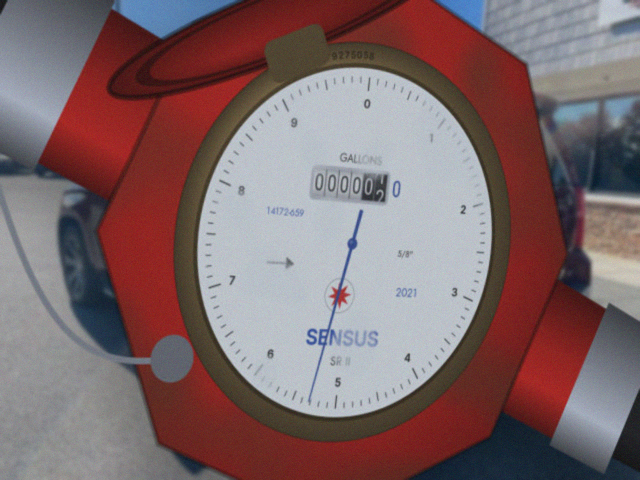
15.3
